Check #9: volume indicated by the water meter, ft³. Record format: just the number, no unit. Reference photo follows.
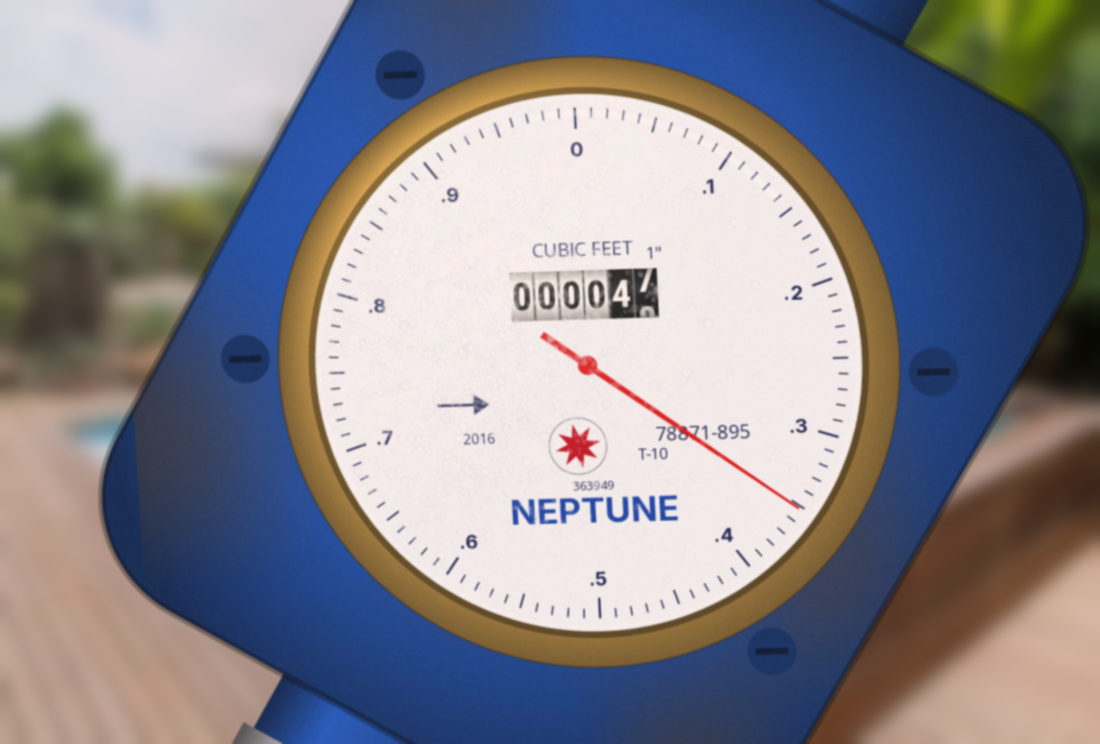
47.35
